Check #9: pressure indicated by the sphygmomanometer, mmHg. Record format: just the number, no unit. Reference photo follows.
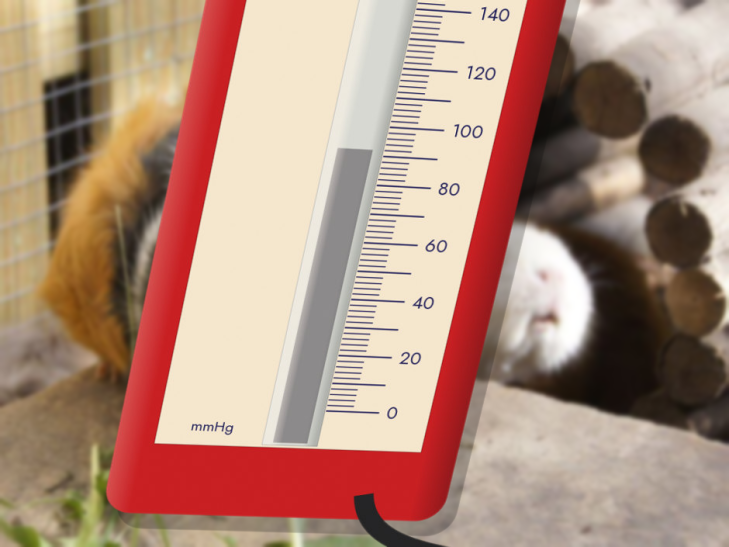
92
